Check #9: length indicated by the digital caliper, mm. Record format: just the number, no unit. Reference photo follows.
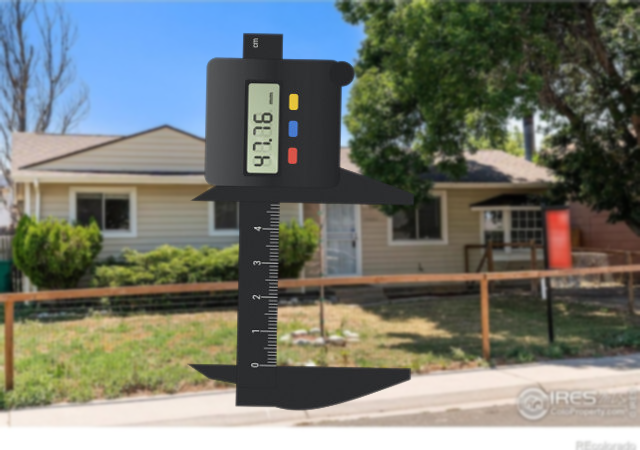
47.76
